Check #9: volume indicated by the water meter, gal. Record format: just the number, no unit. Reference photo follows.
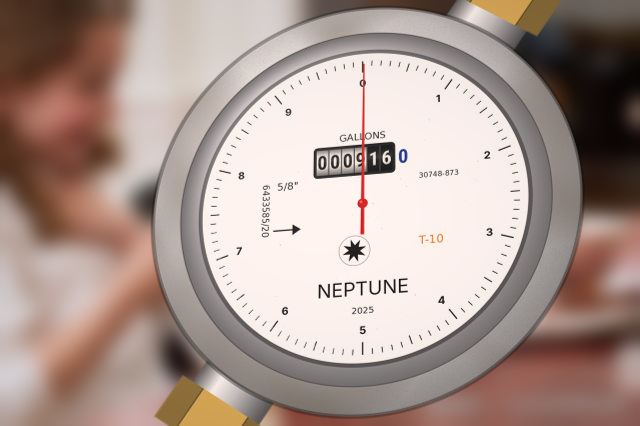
9160.0
